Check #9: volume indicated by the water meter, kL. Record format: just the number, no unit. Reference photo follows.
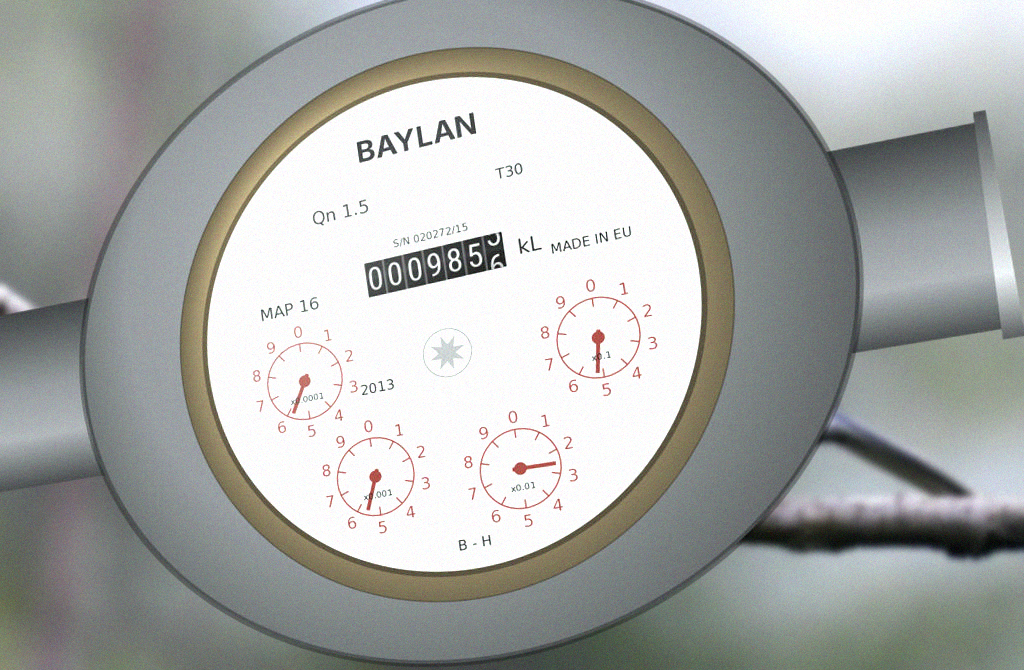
9855.5255
